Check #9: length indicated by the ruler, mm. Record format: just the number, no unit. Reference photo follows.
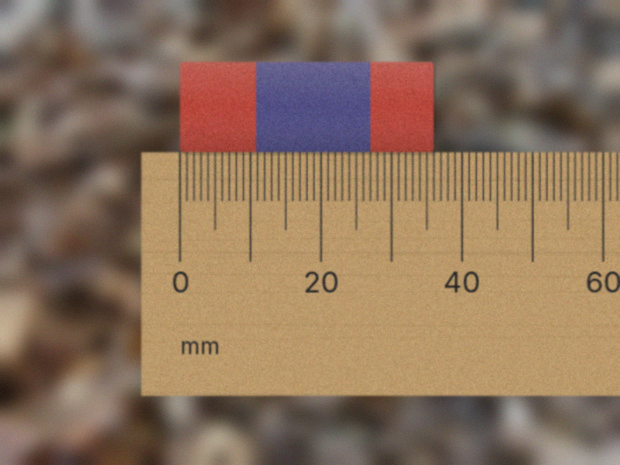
36
